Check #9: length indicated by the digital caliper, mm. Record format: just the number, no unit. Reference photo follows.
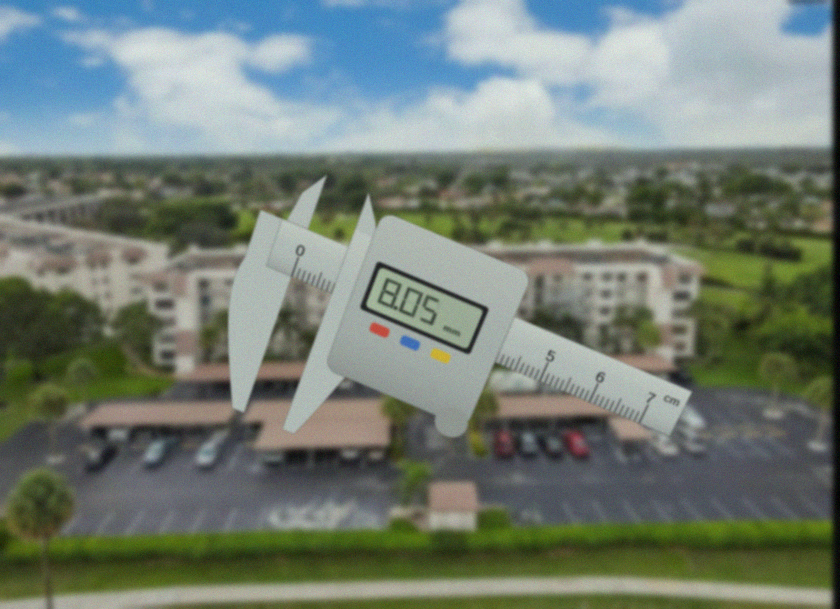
8.05
